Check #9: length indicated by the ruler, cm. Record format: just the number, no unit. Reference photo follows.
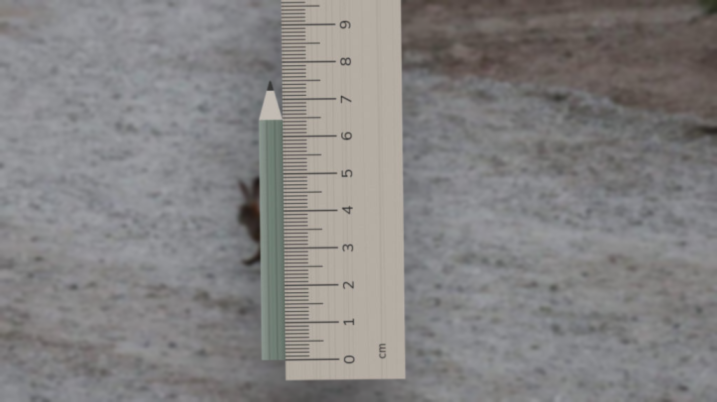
7.5
